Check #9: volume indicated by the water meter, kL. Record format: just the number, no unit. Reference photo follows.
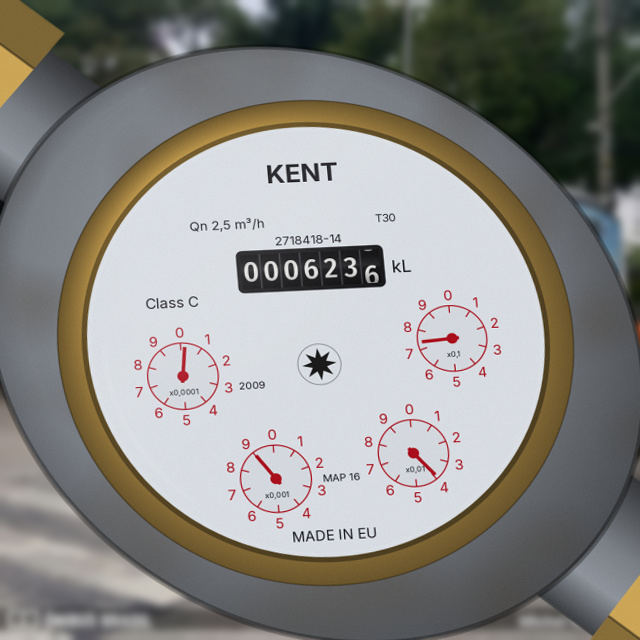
6235.7390
